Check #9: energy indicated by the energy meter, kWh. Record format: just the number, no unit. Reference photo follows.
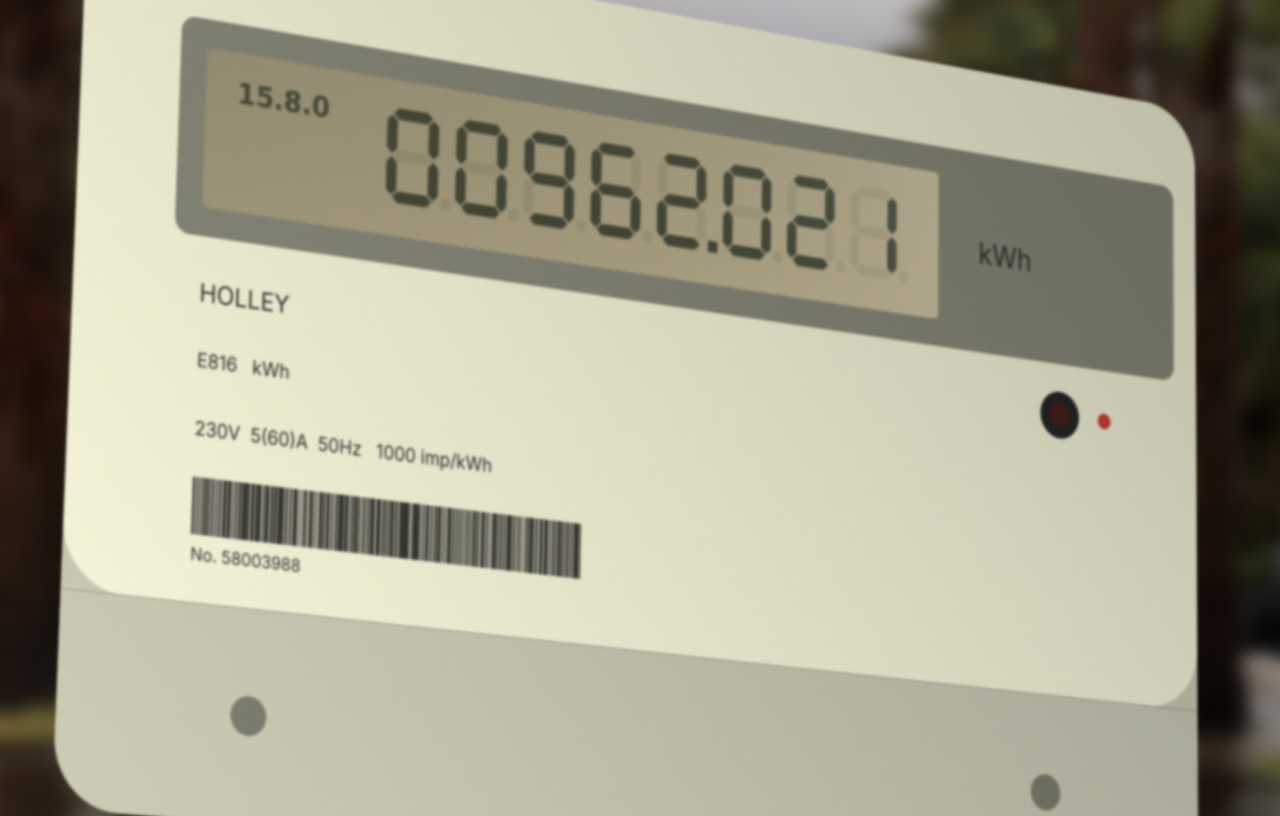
962.021
